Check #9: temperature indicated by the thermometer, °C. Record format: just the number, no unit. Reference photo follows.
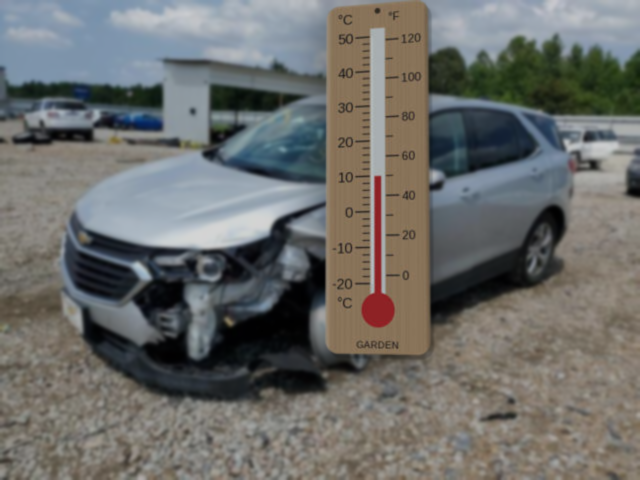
10
